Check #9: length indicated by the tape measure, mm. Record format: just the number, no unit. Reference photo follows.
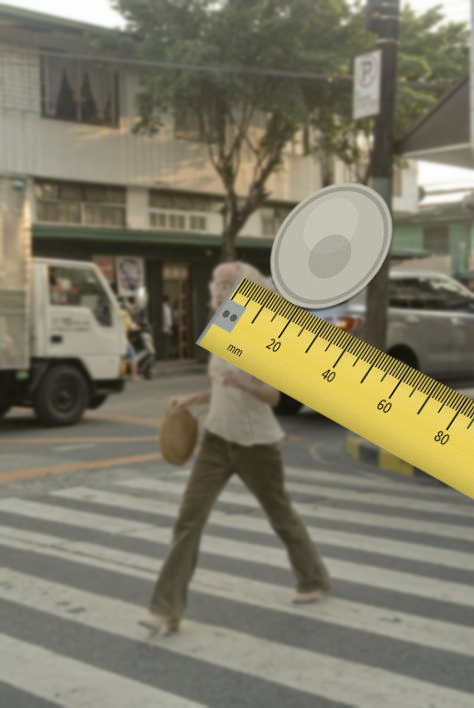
35
